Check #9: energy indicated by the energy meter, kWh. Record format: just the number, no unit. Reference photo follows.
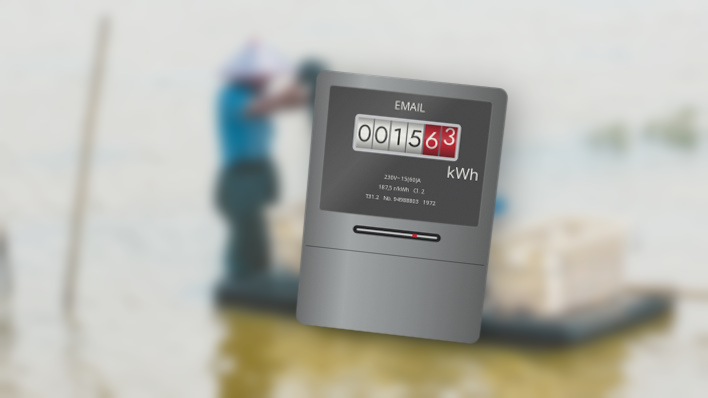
15.63
